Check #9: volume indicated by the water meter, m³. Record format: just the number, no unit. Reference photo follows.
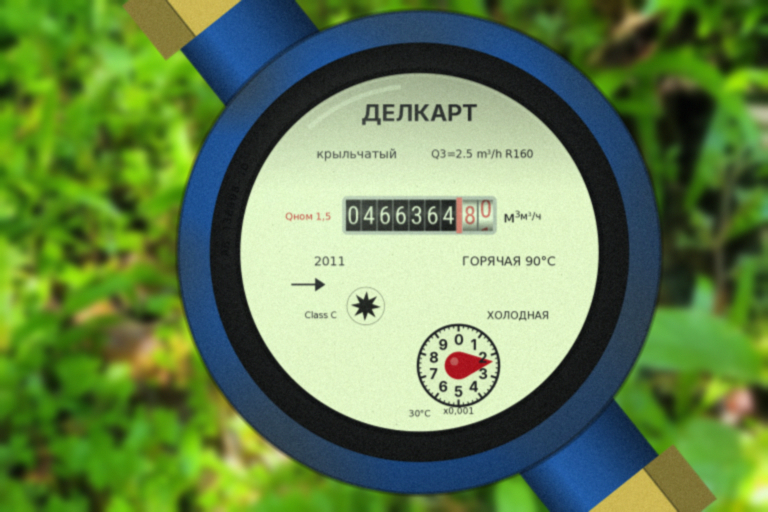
466364.802
